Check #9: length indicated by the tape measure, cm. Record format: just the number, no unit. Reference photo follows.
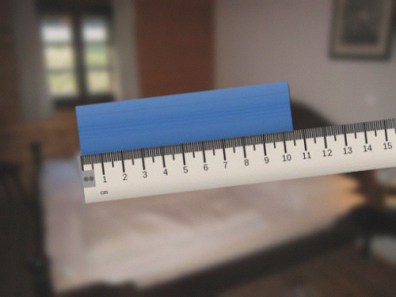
10.5
